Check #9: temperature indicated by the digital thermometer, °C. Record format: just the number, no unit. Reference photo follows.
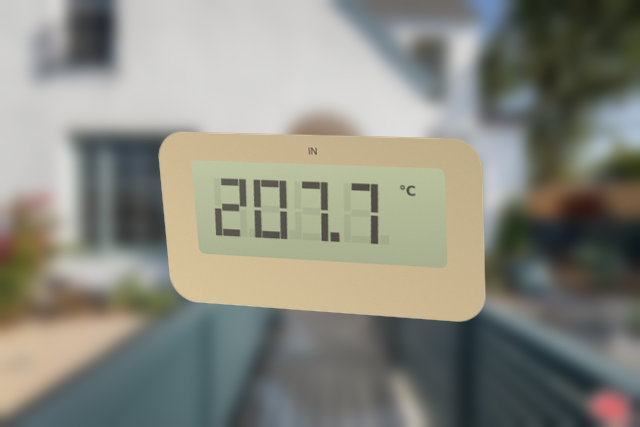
207.7
